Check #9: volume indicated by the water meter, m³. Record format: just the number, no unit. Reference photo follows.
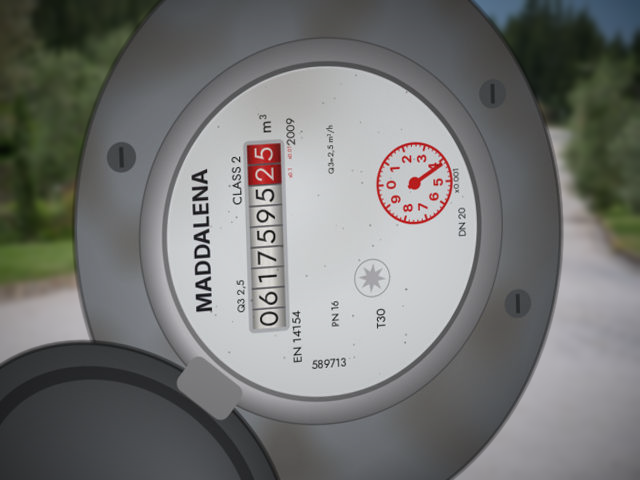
617595.254
